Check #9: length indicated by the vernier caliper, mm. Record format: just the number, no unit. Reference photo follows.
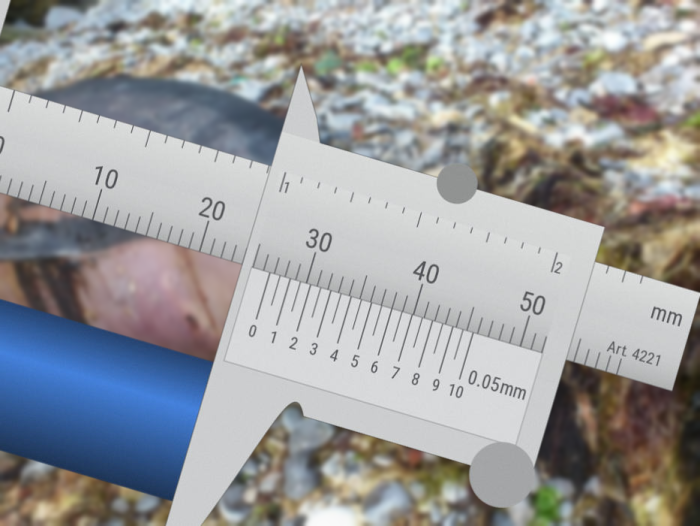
26.6
